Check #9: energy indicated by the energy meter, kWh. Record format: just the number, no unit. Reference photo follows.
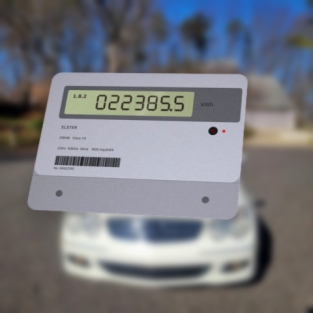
22385.5
